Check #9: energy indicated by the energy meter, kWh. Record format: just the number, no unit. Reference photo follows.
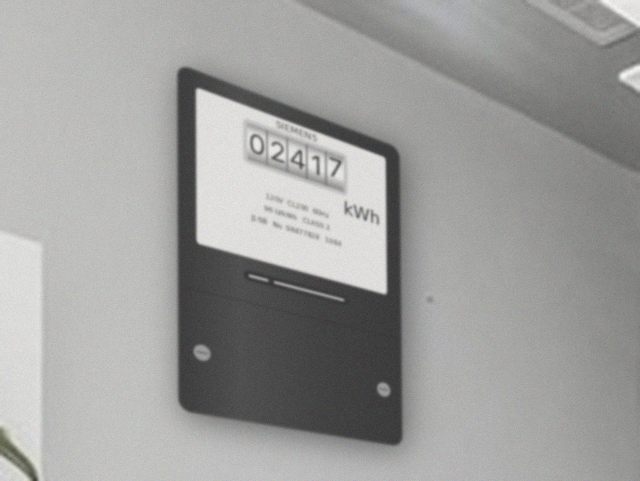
2417
